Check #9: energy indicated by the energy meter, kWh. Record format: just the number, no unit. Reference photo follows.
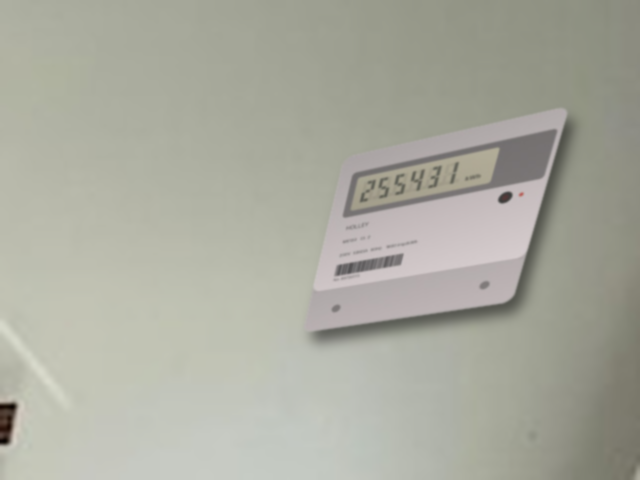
255431
